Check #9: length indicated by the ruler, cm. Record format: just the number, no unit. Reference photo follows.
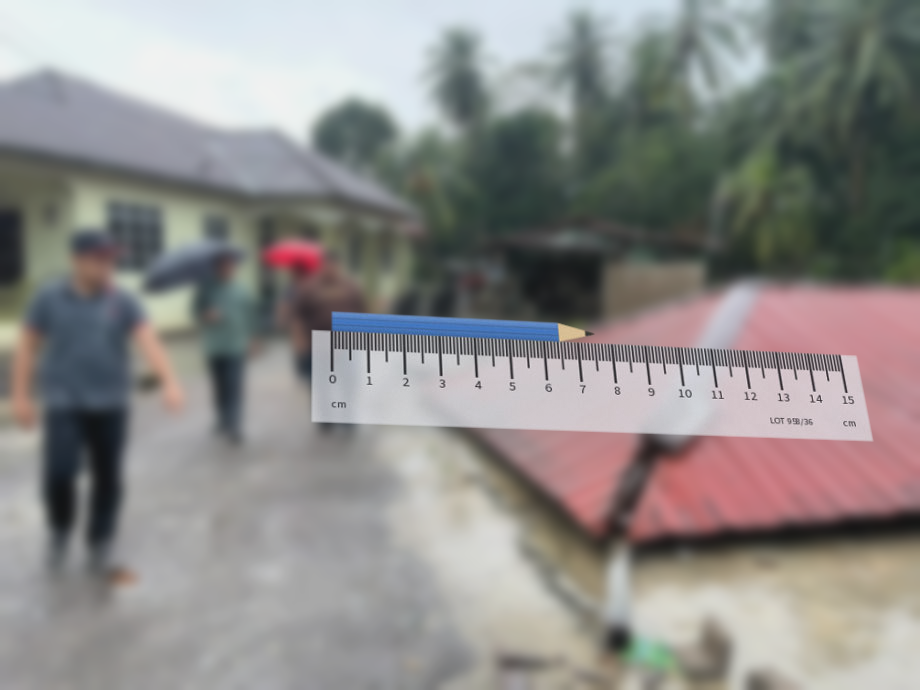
7.5
